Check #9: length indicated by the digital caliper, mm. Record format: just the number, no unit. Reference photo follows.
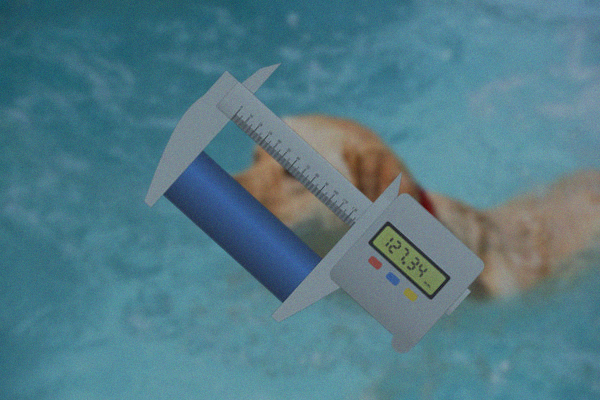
127.34
